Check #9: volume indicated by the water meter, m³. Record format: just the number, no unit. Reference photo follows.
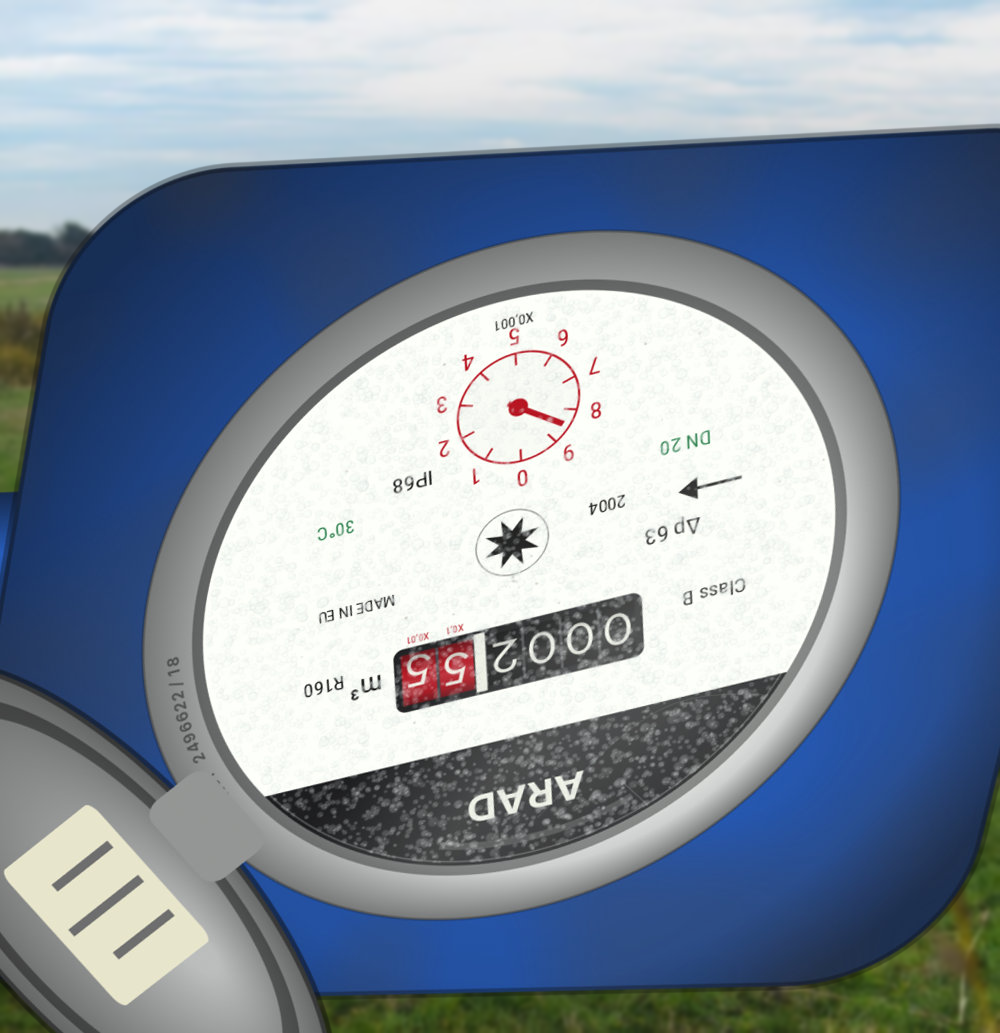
2.548
